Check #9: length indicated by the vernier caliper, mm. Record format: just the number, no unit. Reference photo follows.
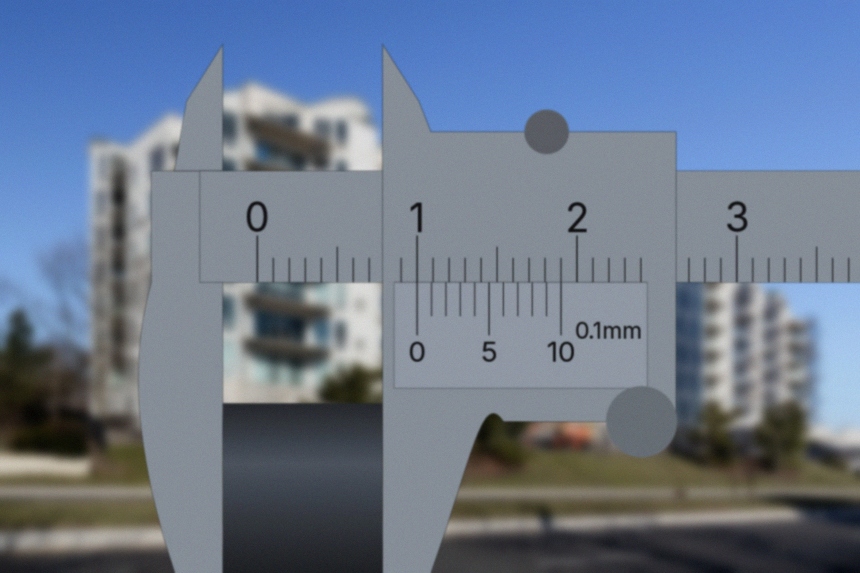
10.0
